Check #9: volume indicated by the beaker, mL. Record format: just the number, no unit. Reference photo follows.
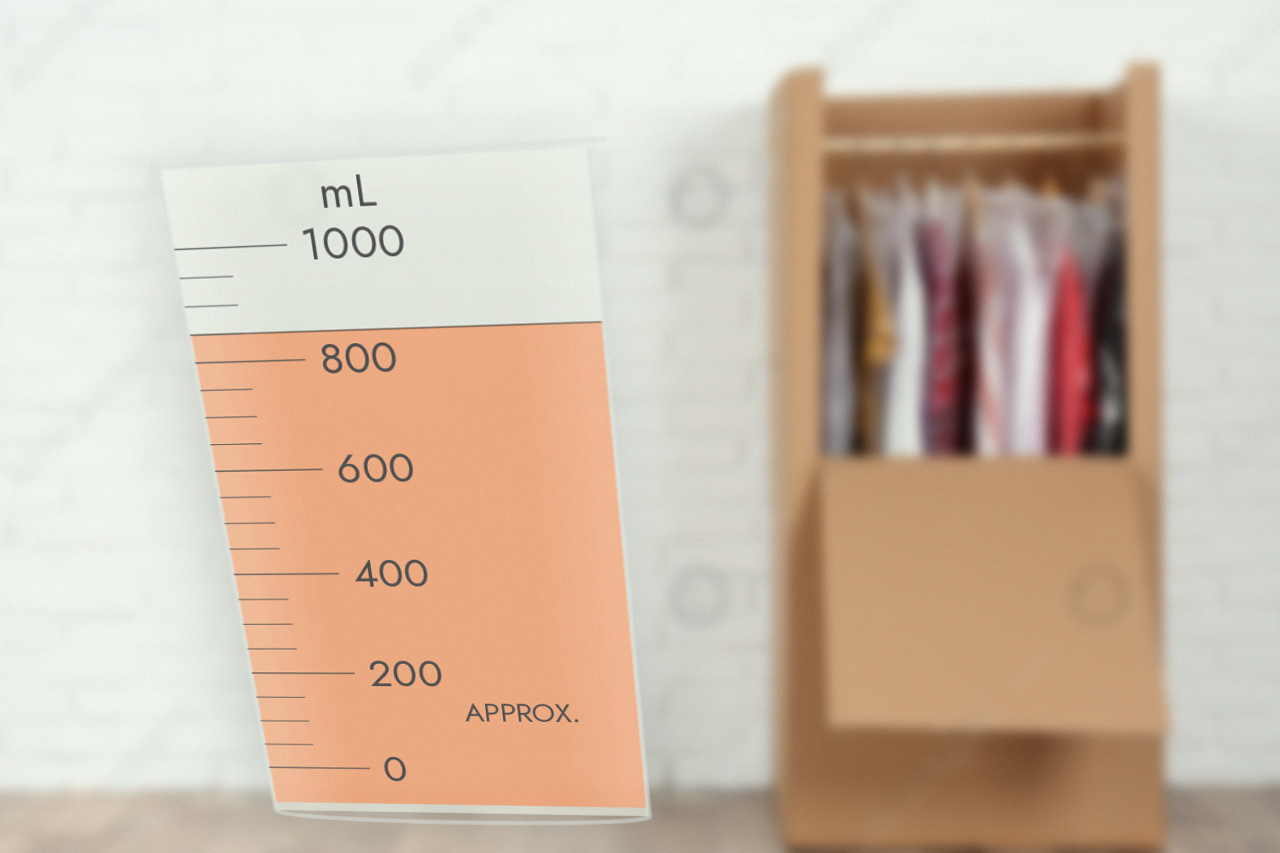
850
